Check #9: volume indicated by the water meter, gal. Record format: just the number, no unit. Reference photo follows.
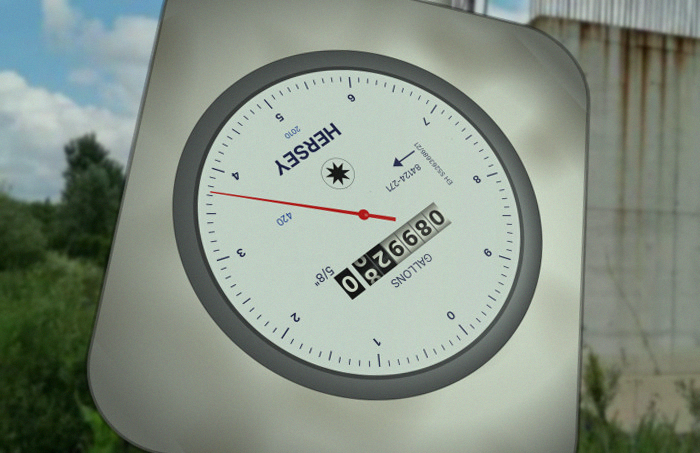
899283.7
